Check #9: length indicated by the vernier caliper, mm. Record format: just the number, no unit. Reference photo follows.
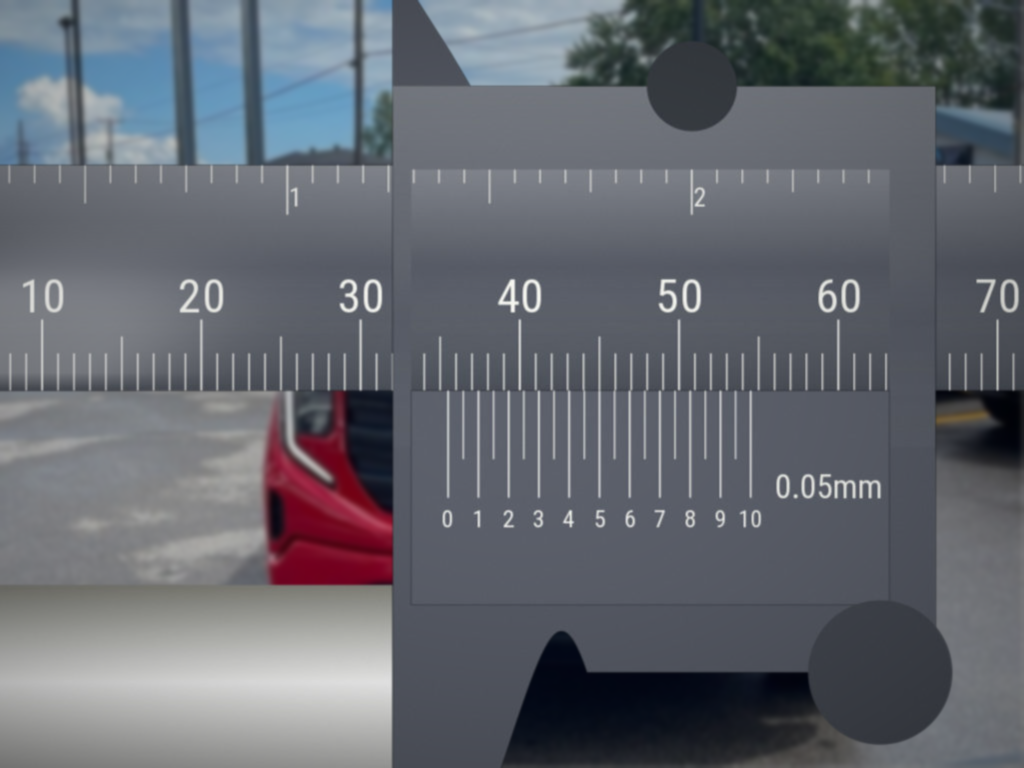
35.5
